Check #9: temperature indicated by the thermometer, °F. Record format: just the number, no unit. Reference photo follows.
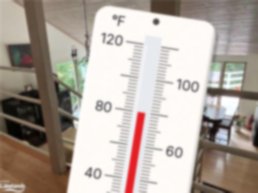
80
